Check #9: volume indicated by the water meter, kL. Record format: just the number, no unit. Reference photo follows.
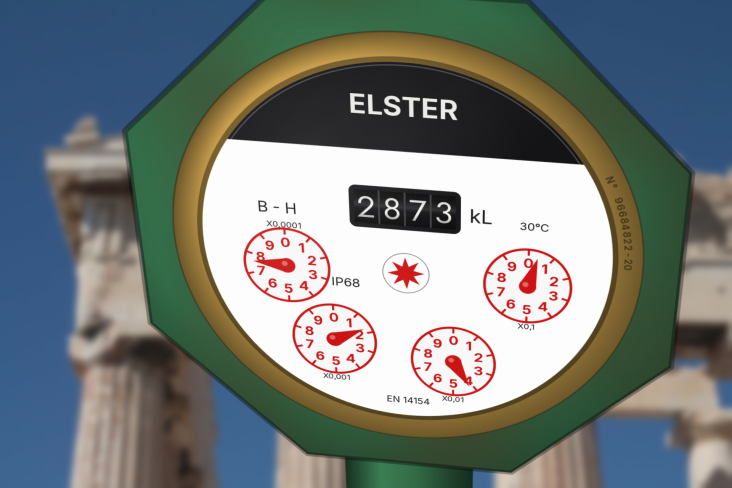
2873.0417
